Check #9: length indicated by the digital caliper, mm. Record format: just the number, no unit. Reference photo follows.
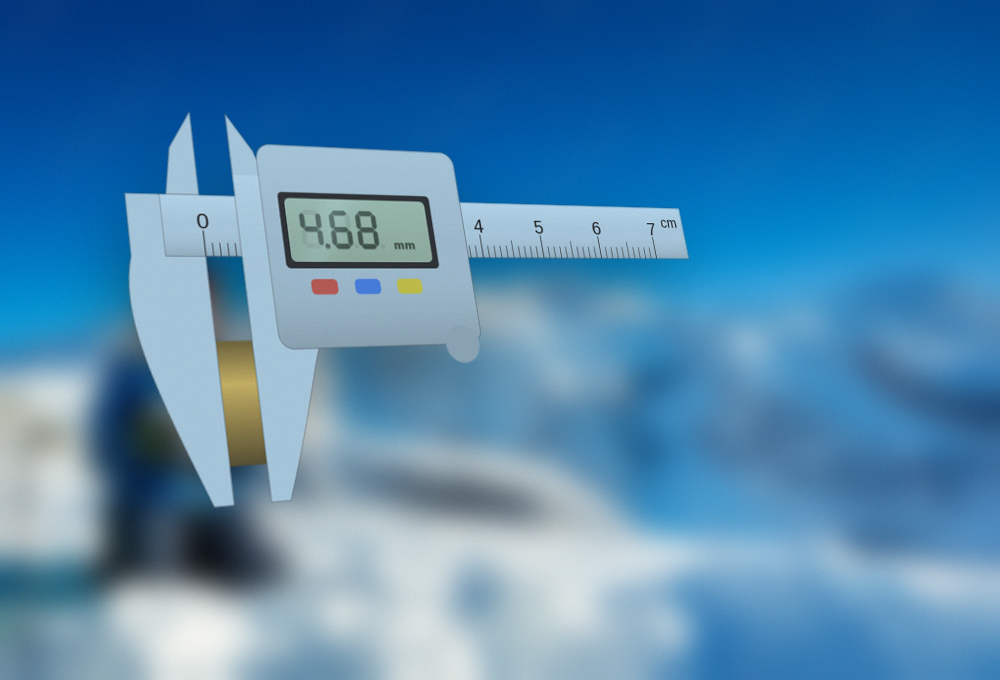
4.68
